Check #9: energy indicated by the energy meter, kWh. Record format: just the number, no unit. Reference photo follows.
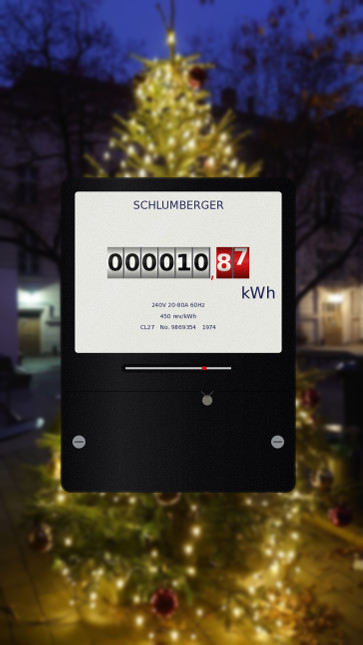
10.87
